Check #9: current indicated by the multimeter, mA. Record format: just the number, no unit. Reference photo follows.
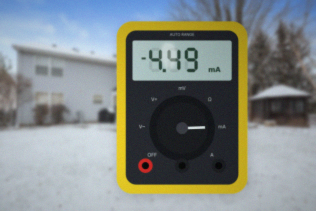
-4.49
